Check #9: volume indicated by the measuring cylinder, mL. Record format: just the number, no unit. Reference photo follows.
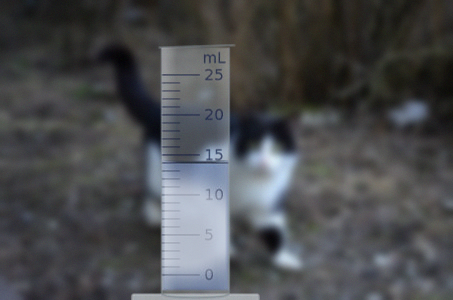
14
